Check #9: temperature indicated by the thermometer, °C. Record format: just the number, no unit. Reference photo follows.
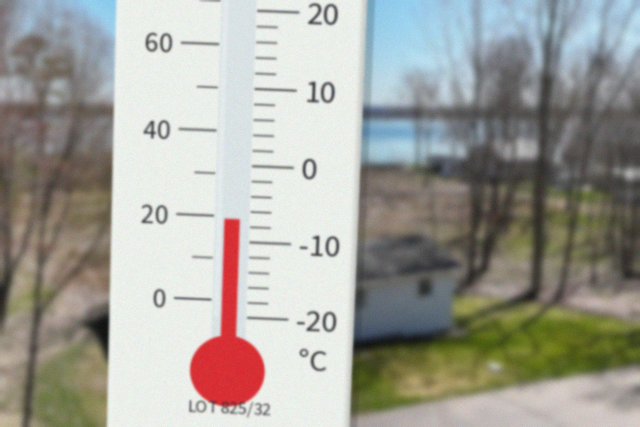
-7
